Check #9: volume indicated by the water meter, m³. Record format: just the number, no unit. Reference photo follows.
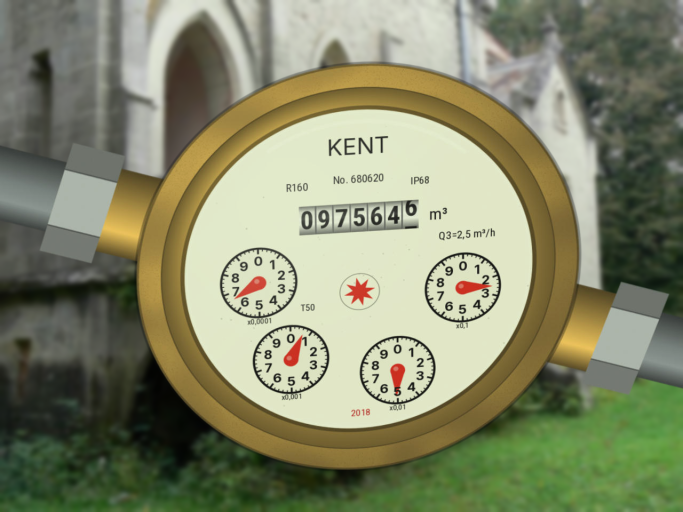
975646.2506
